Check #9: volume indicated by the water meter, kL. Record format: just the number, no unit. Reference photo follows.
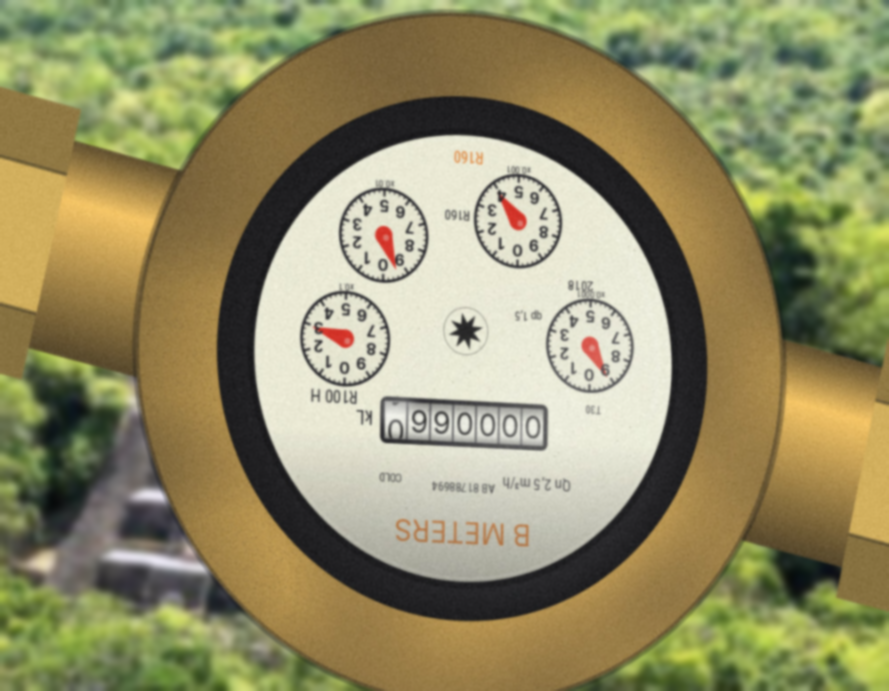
660.2939
